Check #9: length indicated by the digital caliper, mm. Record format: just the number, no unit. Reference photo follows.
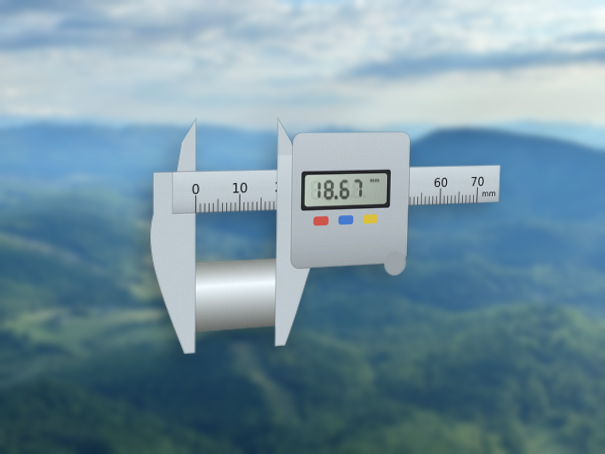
18.67
